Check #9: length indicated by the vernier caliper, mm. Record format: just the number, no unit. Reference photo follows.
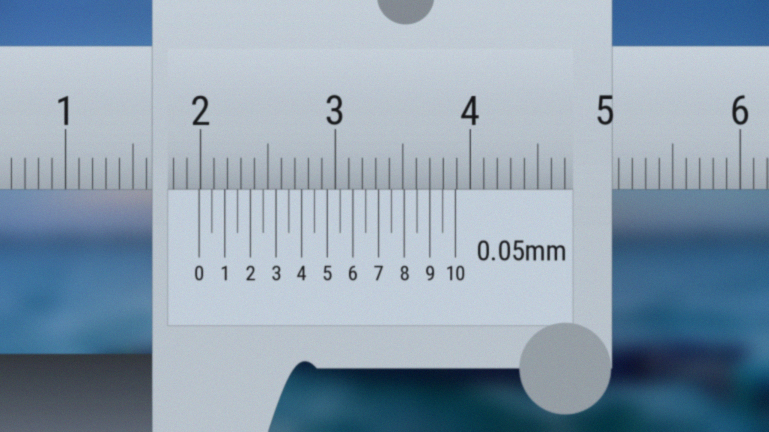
19.9
